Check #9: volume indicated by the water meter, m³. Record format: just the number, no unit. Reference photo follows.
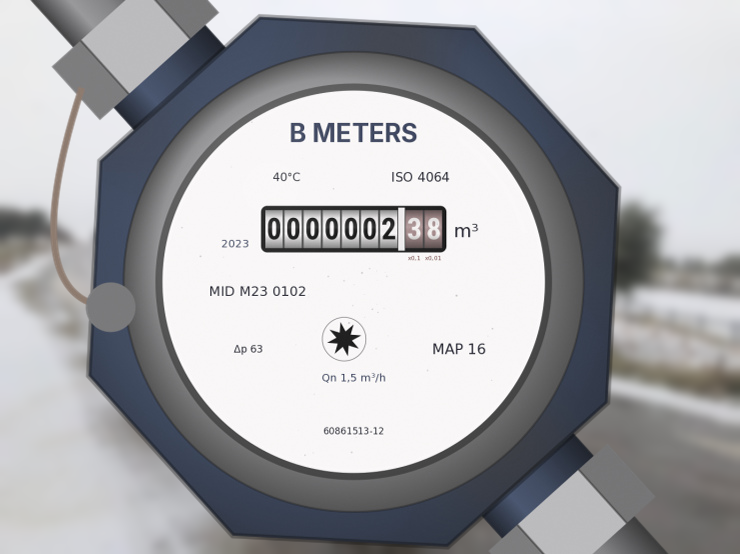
2.38
